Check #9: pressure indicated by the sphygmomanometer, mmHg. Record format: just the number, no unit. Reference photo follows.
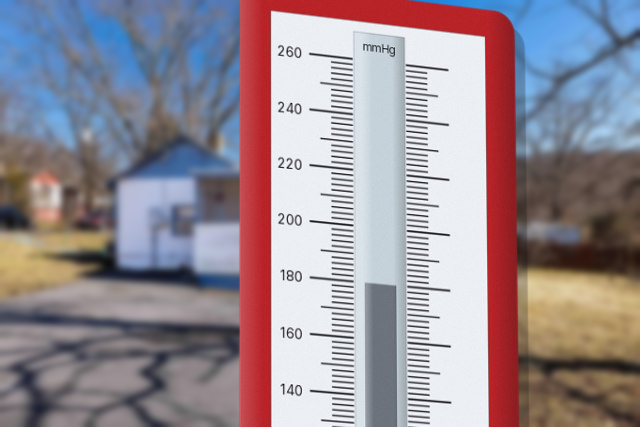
180
